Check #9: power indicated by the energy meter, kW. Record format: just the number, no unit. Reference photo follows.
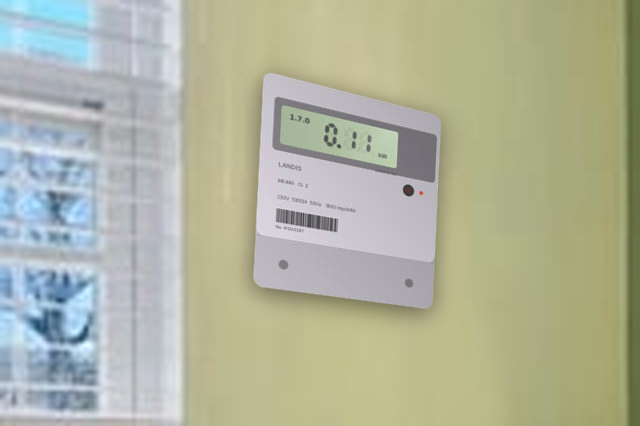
0.11
